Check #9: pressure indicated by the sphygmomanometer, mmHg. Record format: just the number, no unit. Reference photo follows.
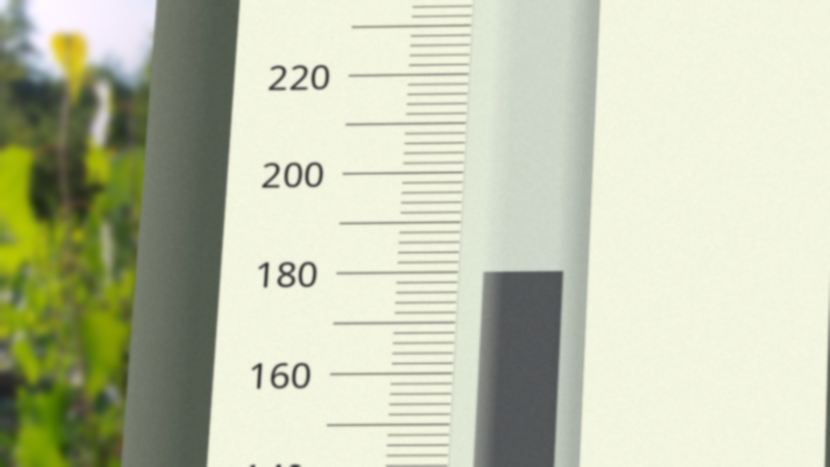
180
